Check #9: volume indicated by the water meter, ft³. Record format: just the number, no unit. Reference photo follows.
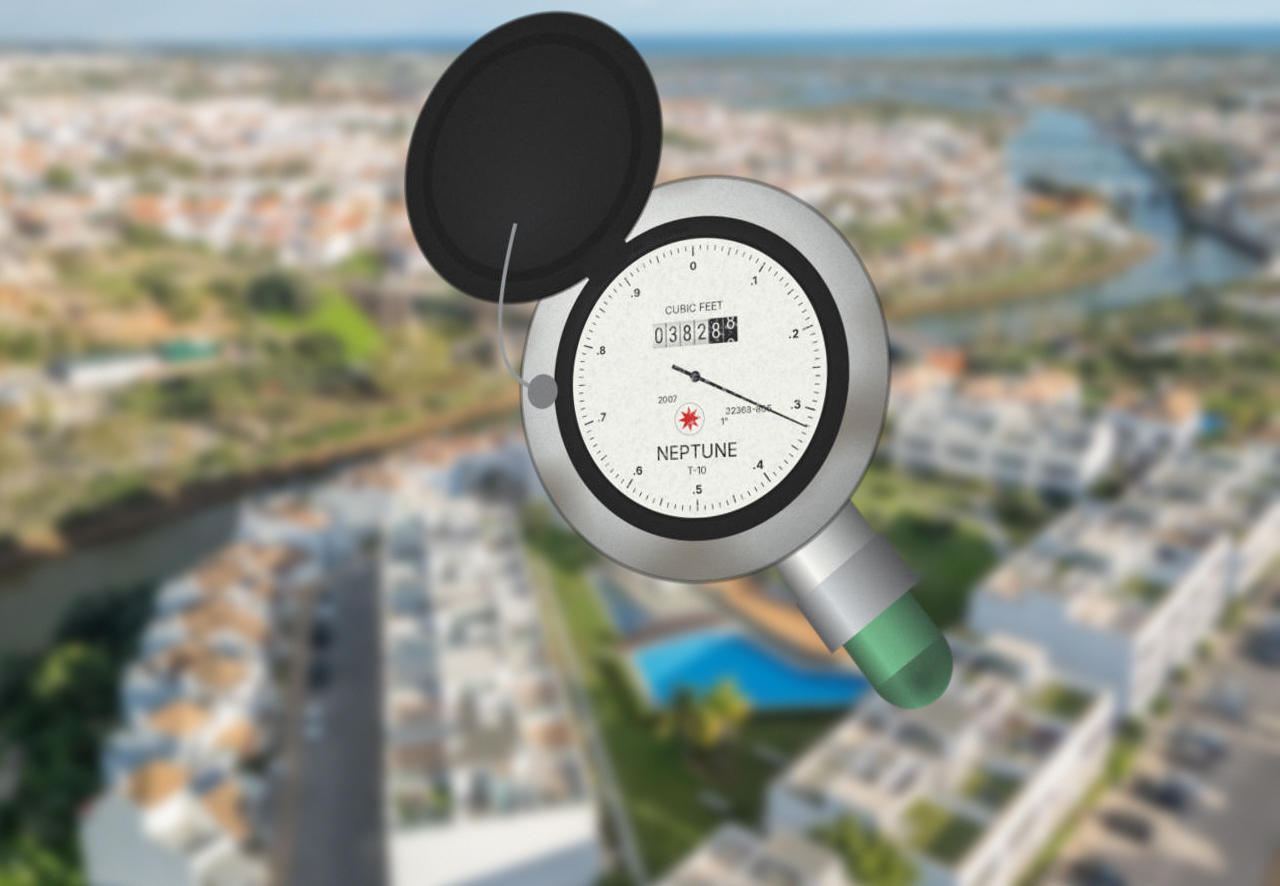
38288.32
